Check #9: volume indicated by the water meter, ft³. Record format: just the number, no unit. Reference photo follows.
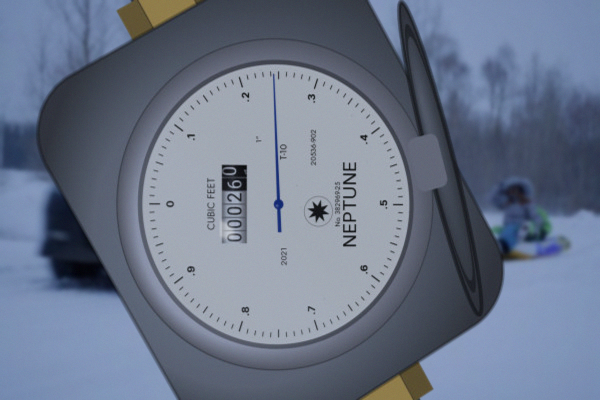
260.24
